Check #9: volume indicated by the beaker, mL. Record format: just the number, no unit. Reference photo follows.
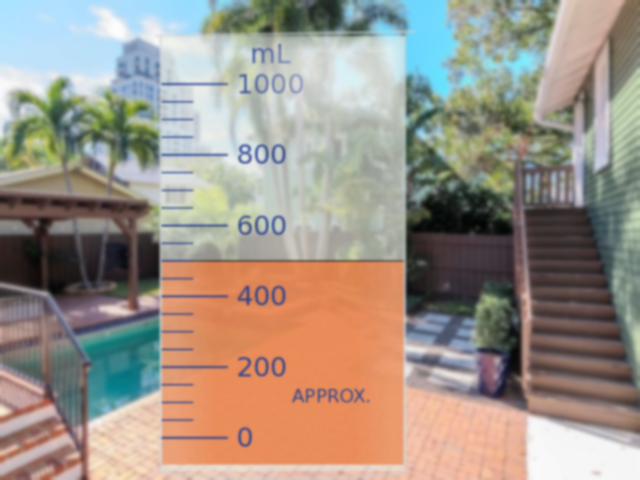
500
